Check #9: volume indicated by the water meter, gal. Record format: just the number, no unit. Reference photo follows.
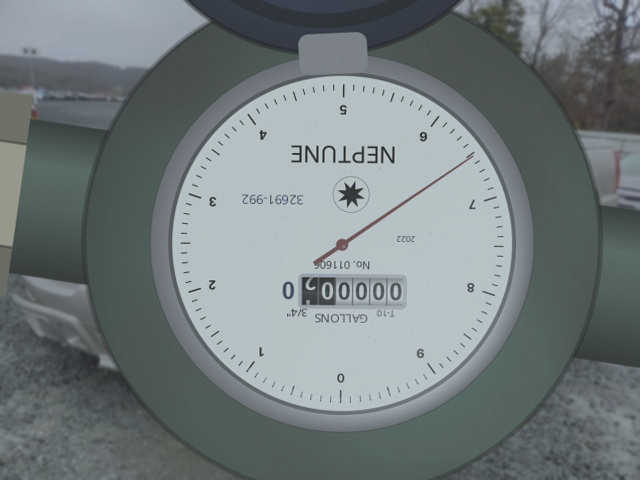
16.5
